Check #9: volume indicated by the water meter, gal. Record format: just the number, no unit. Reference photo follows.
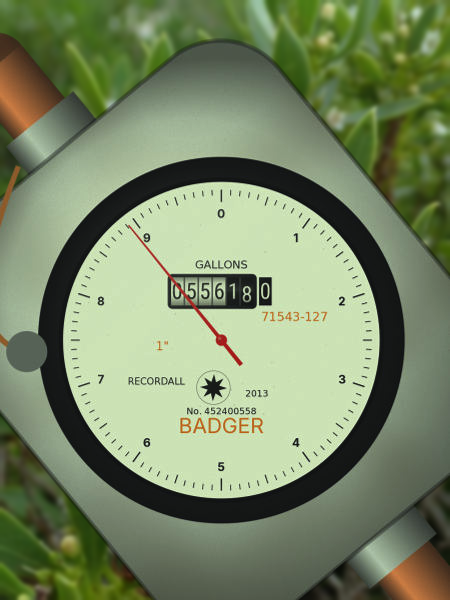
556178.9
